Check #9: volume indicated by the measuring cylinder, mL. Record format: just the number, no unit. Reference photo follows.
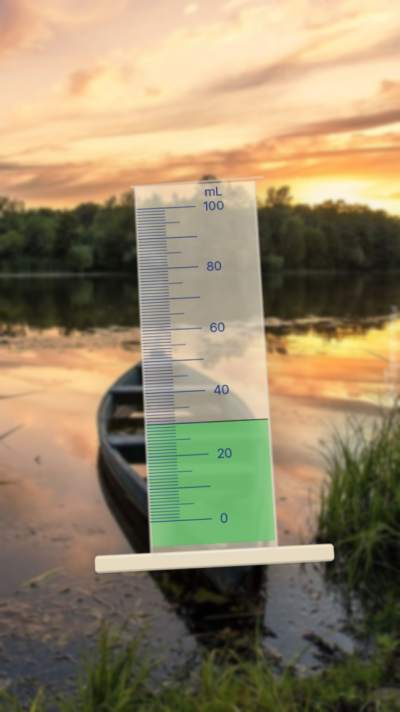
30
